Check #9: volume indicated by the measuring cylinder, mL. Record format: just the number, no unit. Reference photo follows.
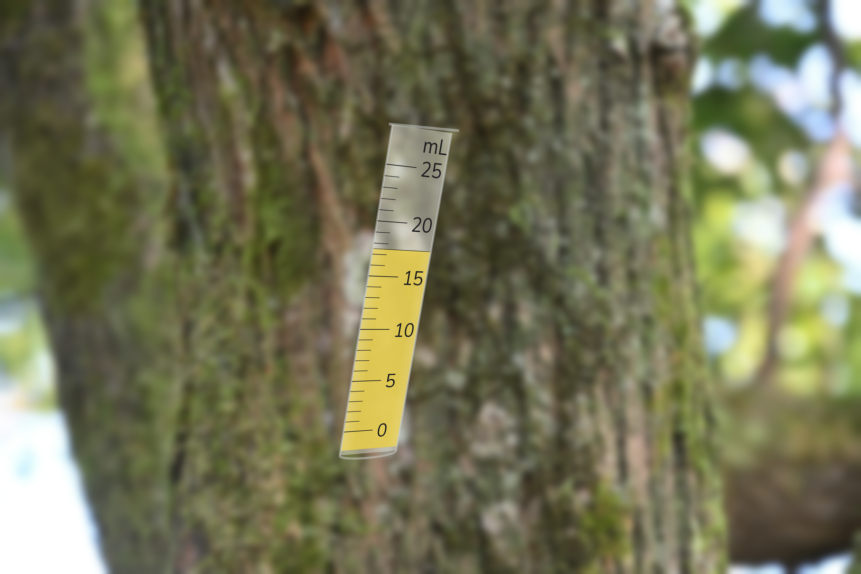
17.5
